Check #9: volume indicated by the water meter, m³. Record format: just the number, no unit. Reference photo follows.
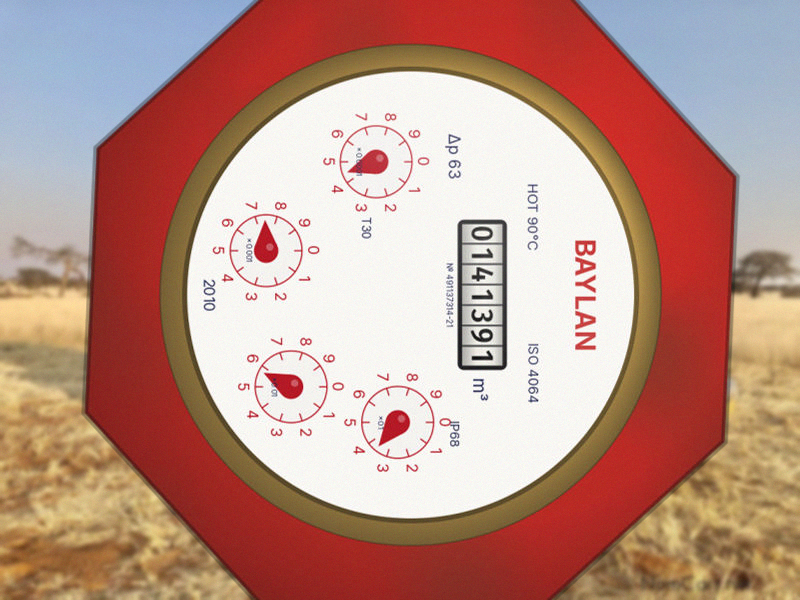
141391.3574
